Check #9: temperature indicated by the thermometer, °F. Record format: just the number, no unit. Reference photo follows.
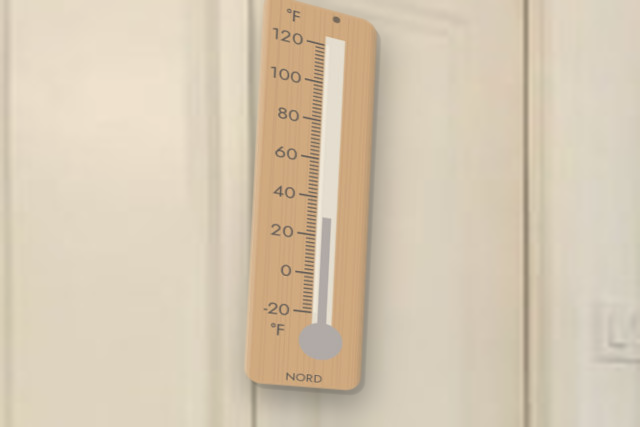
30
